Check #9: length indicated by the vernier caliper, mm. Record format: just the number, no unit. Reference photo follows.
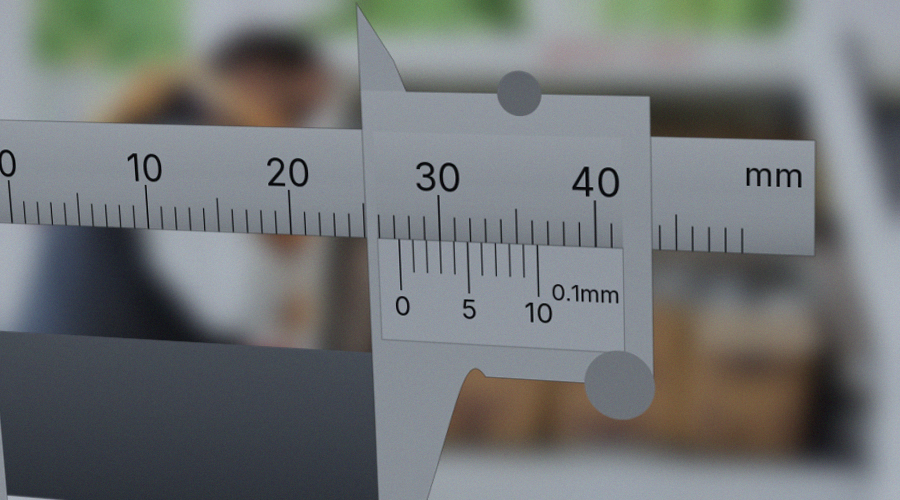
27.3
